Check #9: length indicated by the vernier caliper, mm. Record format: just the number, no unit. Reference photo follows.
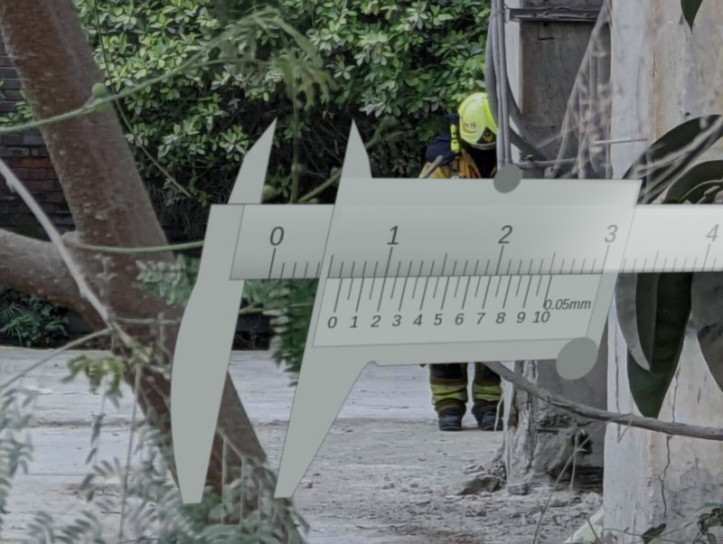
6.2
